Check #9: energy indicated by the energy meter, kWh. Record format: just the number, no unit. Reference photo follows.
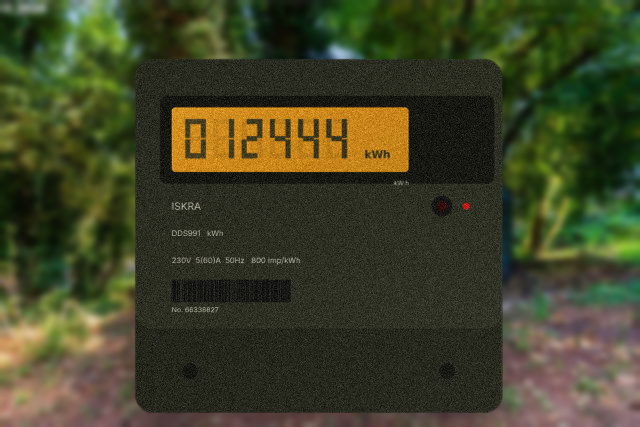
12444
